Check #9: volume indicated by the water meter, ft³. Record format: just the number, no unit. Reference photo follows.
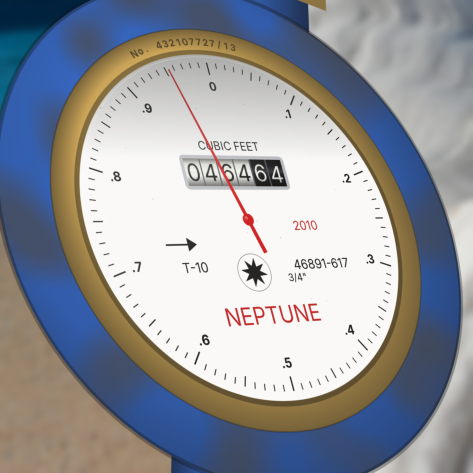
46463.95
